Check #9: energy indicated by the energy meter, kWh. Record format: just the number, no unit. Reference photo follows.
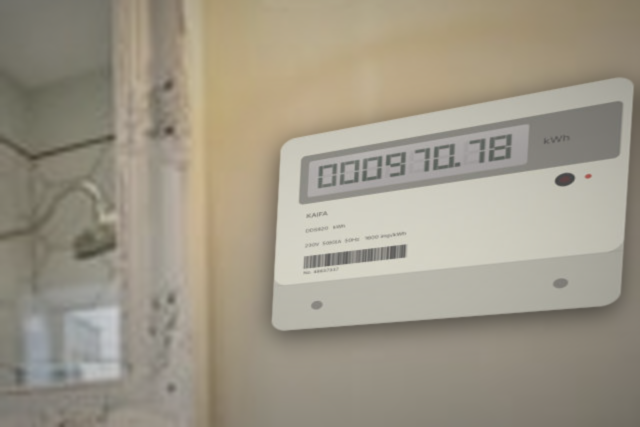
970.78
